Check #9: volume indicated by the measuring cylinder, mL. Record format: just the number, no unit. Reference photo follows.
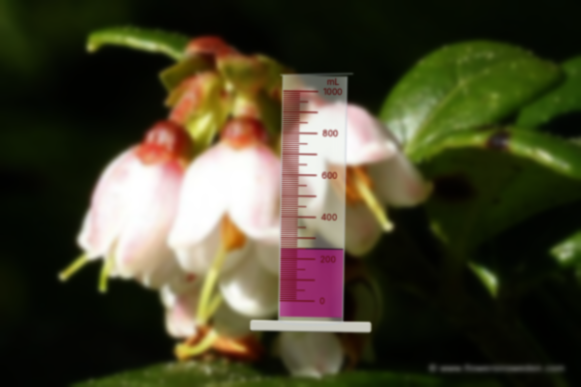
250
